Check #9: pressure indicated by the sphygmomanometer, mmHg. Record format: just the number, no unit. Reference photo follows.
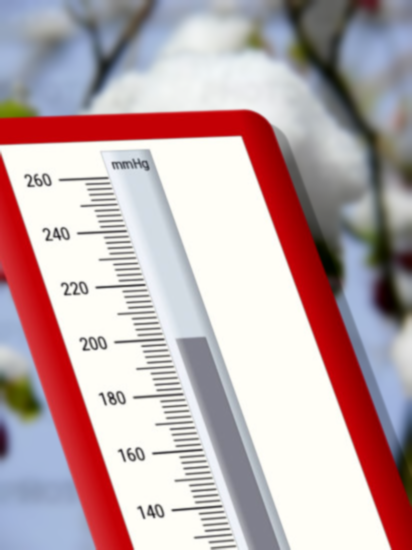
200
